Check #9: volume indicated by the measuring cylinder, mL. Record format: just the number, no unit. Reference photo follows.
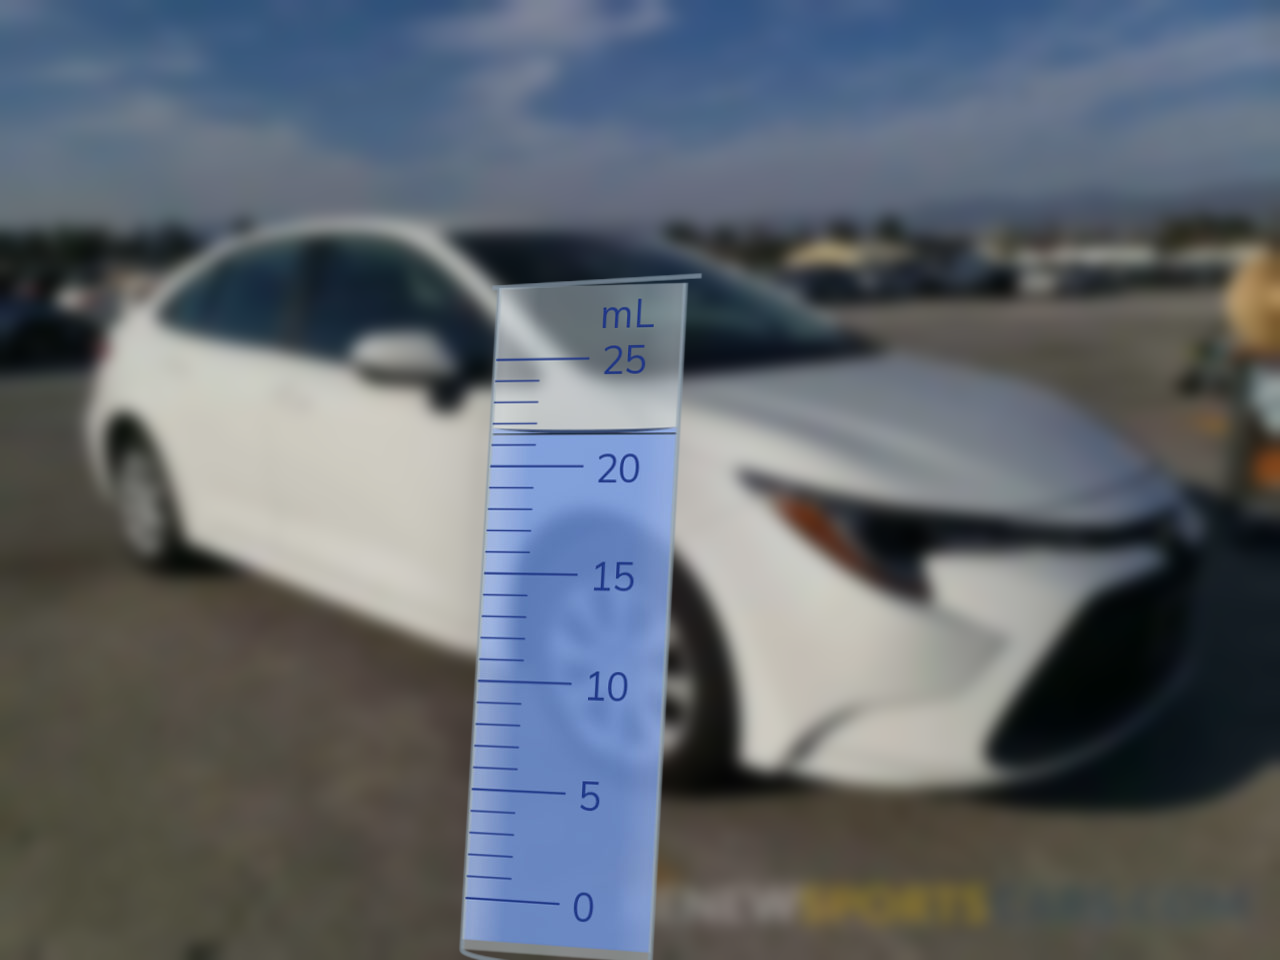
21.5
